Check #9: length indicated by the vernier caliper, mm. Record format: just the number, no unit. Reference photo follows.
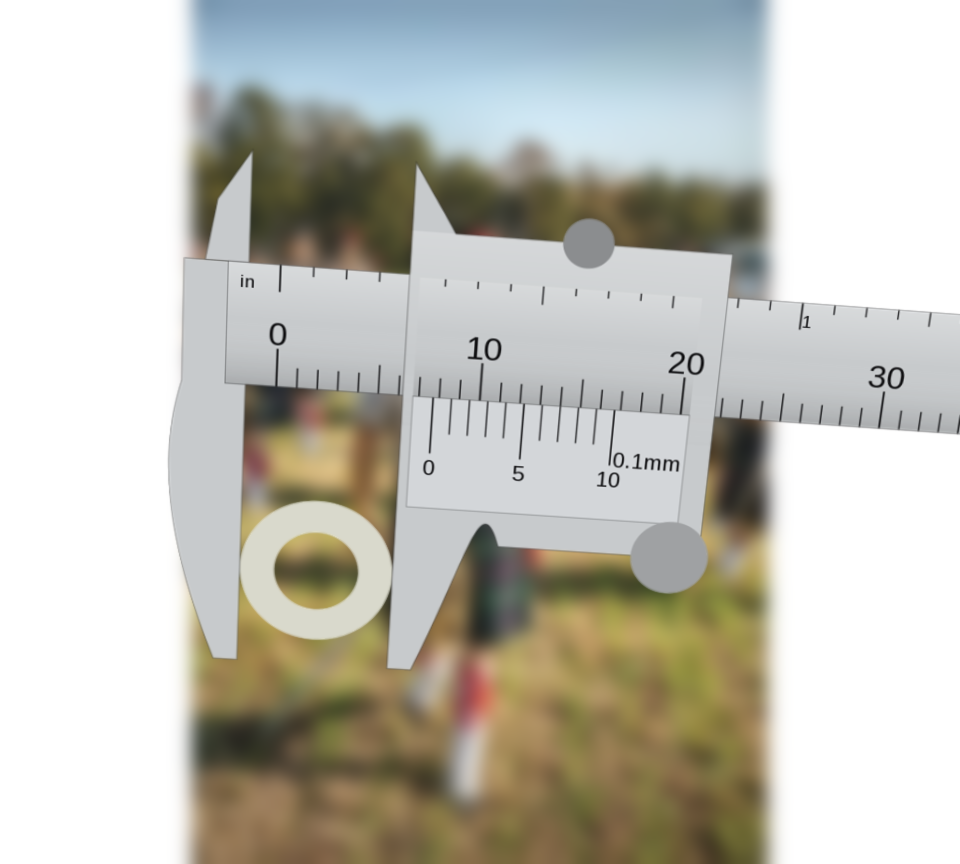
7.7
